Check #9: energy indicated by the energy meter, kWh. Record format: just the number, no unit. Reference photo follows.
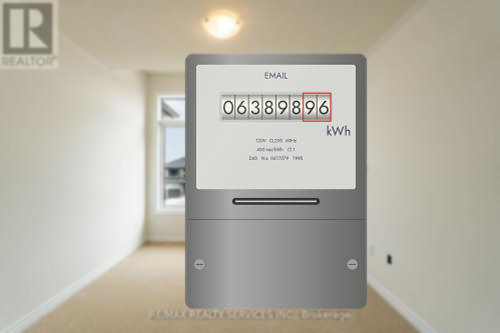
63898.96
